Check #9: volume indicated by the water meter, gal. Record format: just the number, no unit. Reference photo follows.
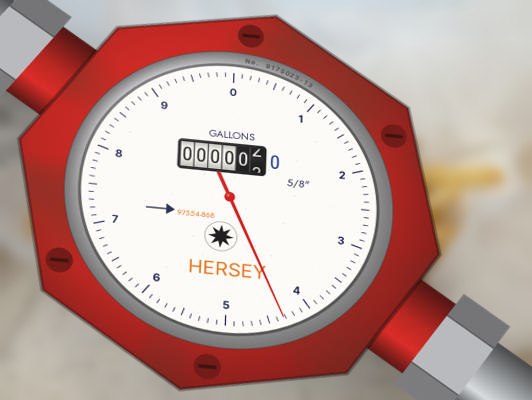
24.3
